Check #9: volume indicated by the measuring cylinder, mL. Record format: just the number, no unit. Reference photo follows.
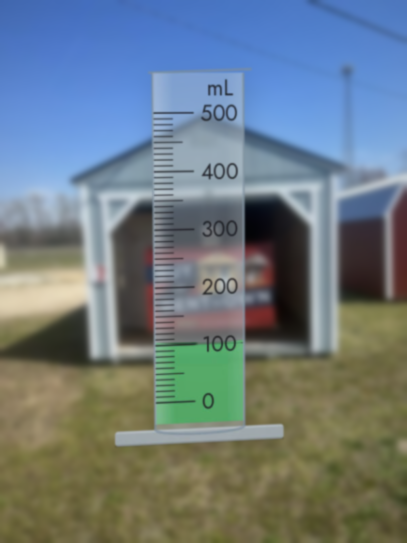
100
